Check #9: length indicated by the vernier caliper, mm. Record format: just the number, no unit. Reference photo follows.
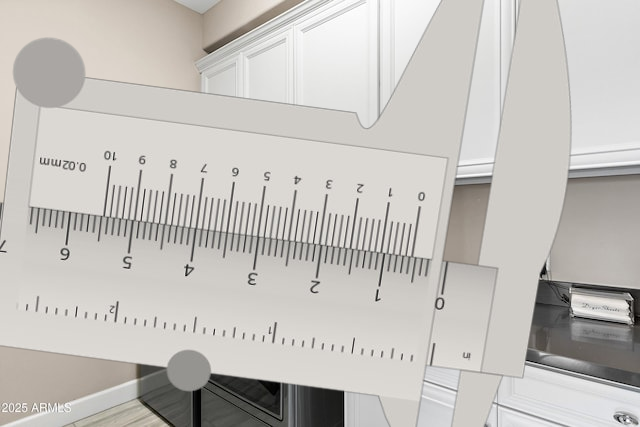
5.6
